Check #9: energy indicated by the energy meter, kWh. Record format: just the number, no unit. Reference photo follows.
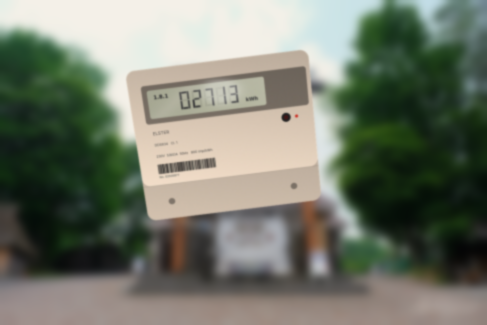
2713
